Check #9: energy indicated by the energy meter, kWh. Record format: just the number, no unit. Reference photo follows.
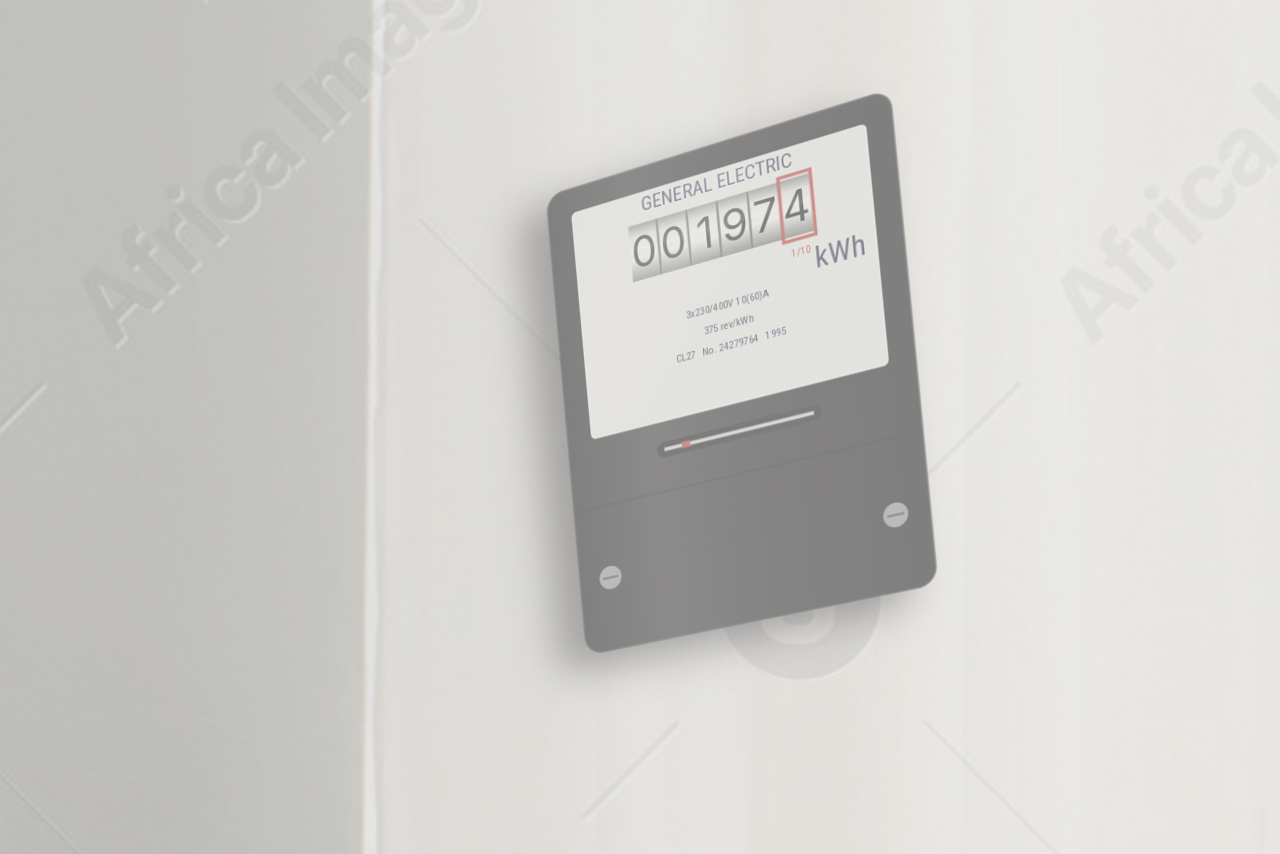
197.4
